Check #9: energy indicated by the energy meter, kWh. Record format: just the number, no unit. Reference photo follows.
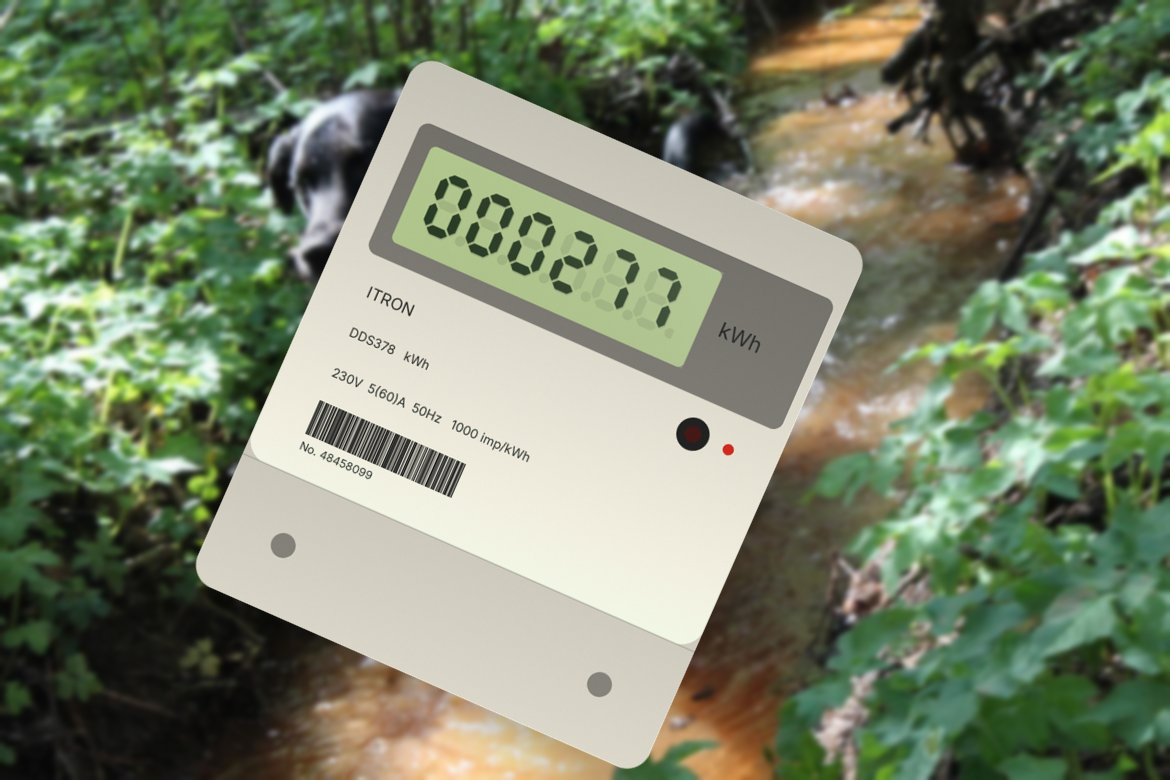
277
